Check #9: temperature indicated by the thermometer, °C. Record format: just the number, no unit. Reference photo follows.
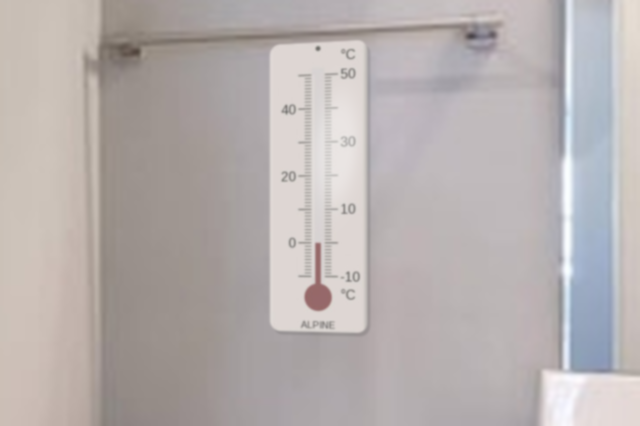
0
